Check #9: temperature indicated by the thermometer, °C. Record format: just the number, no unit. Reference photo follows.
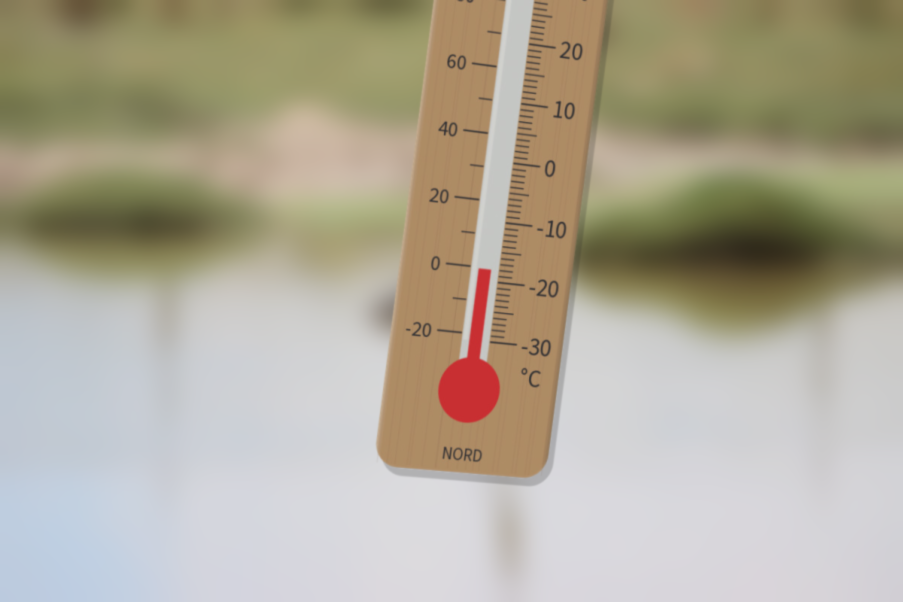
-18
